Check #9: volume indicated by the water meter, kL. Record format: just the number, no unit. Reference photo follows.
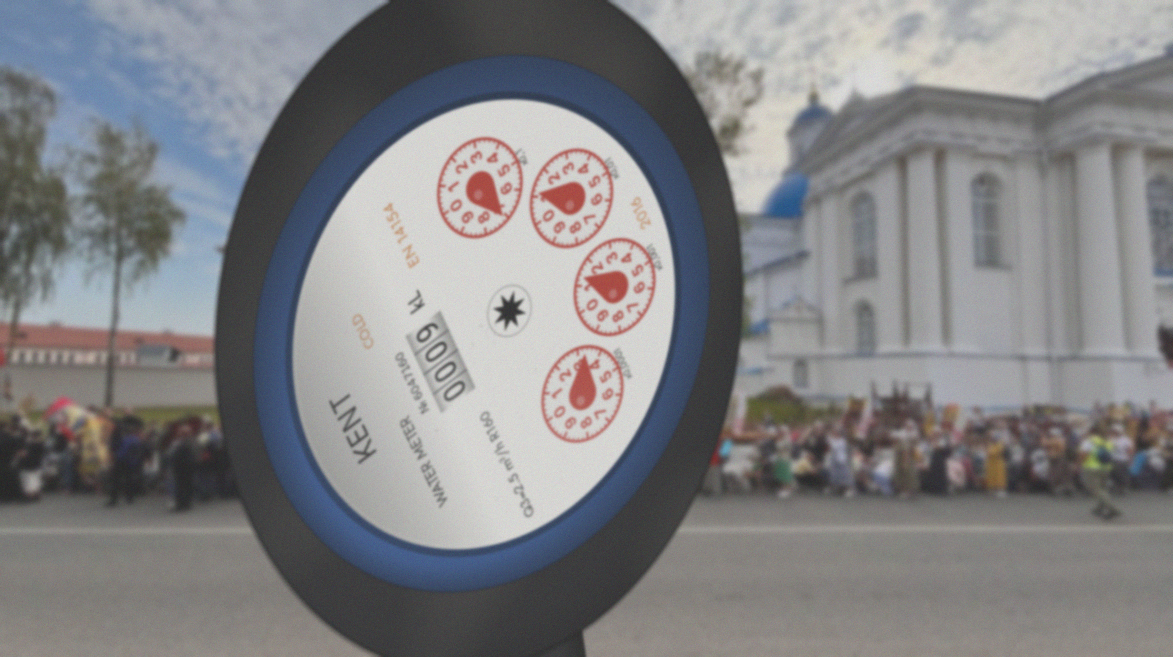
9.7113
